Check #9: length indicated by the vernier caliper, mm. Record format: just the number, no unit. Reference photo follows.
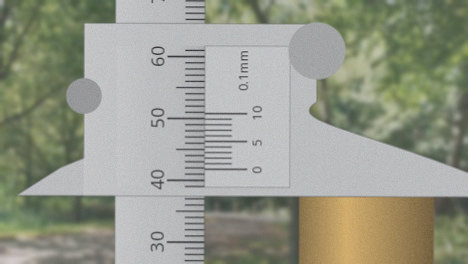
41.8
